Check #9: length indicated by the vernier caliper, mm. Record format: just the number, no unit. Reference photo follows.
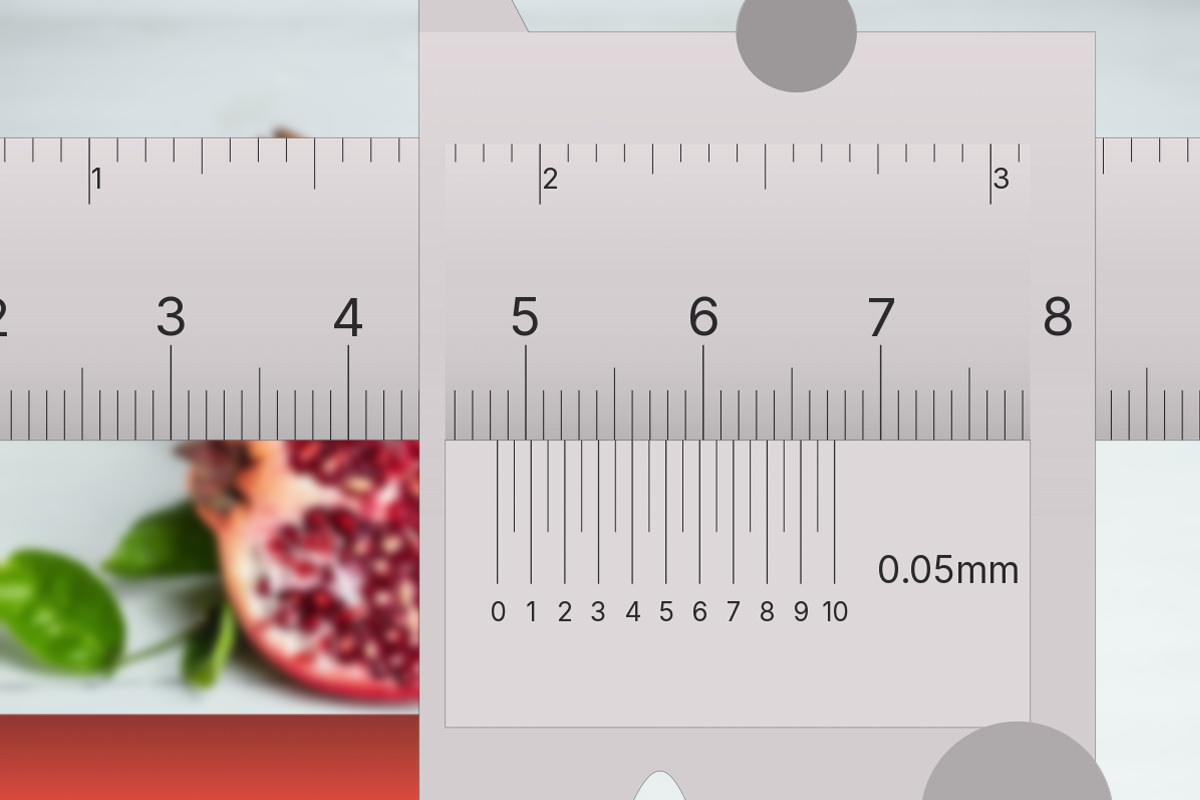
48.4
